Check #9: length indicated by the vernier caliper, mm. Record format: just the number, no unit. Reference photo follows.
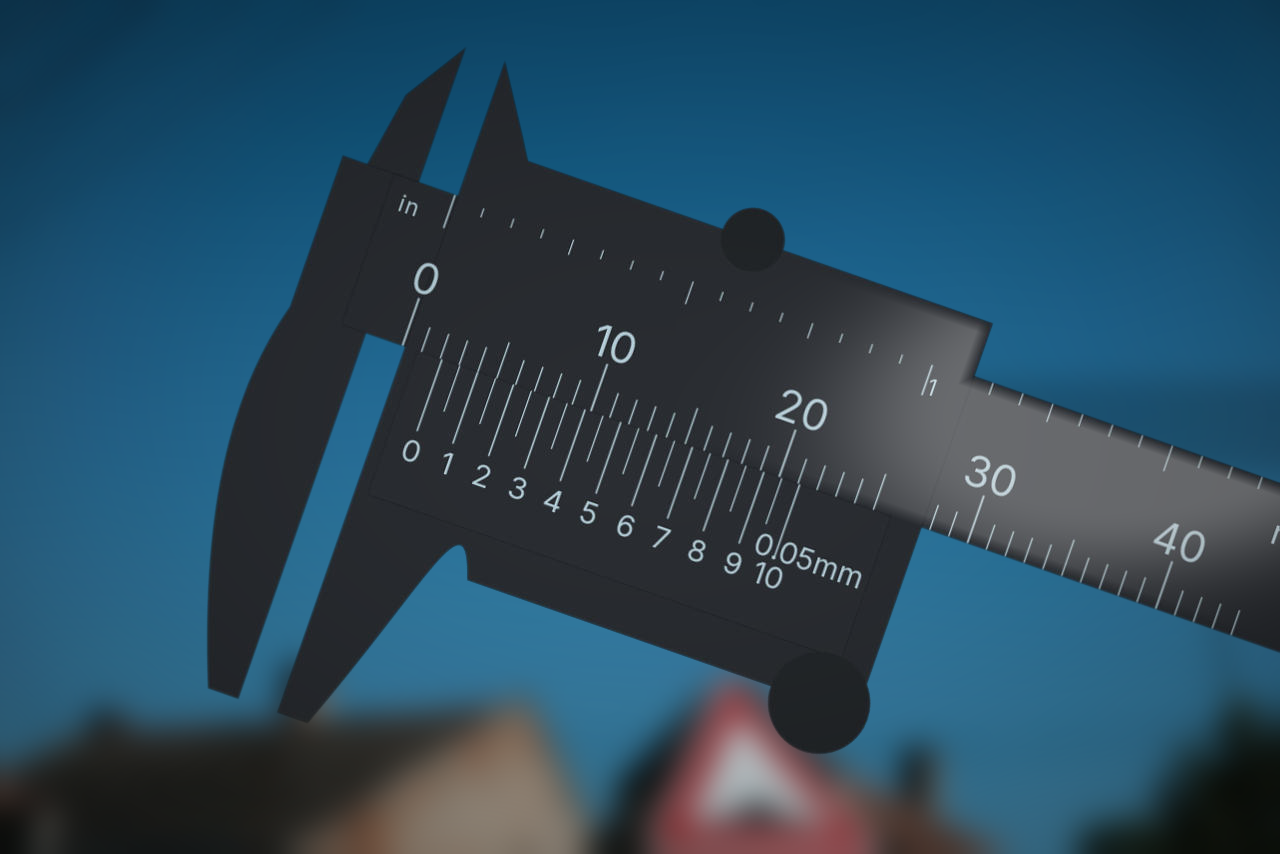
2.1
